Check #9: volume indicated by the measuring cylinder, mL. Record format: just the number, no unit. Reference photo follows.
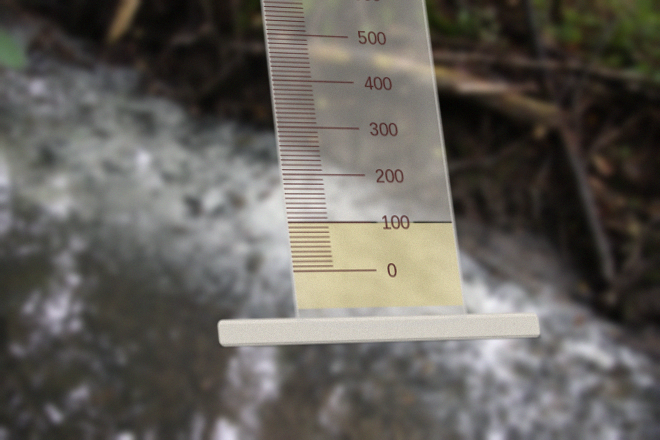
100
